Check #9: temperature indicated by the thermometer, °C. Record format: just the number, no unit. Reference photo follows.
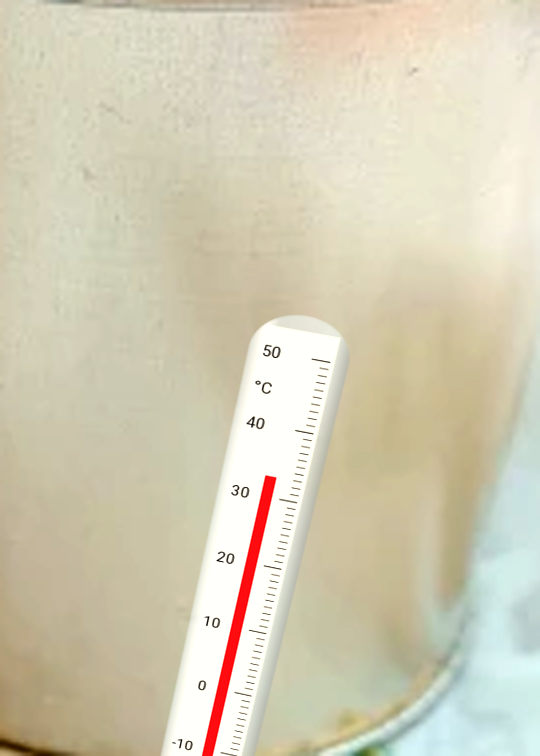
33
